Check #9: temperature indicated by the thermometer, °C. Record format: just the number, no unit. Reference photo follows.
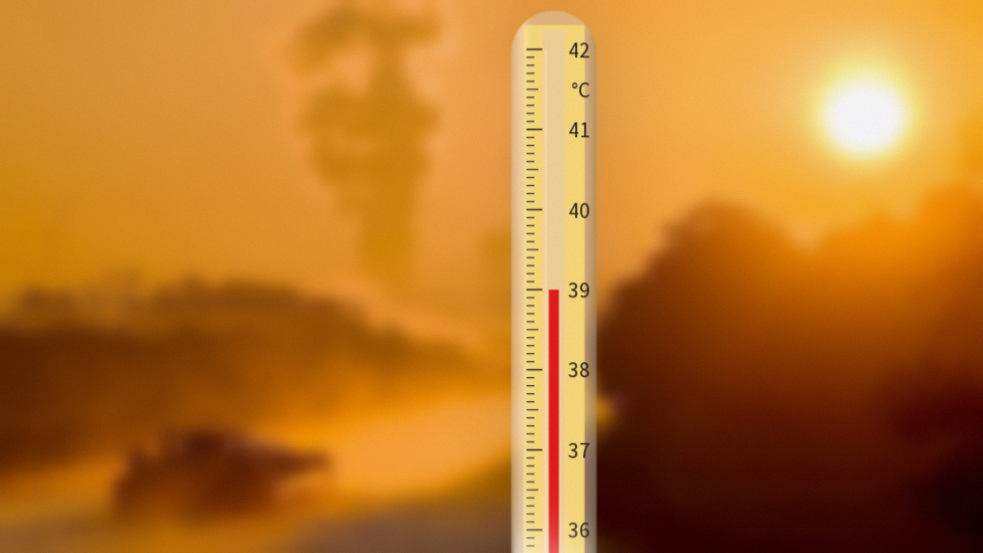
39
